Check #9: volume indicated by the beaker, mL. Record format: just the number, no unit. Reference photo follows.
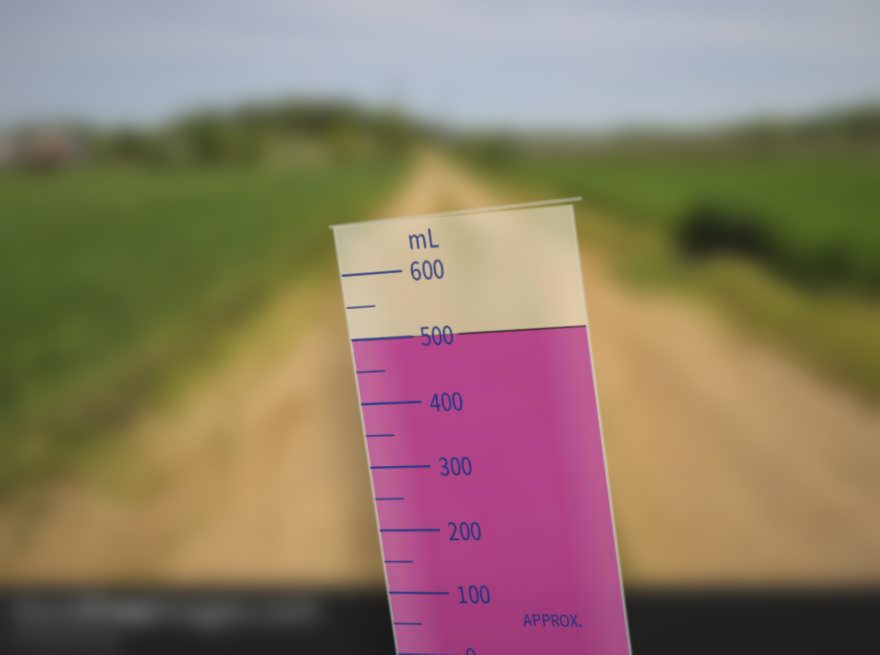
500
